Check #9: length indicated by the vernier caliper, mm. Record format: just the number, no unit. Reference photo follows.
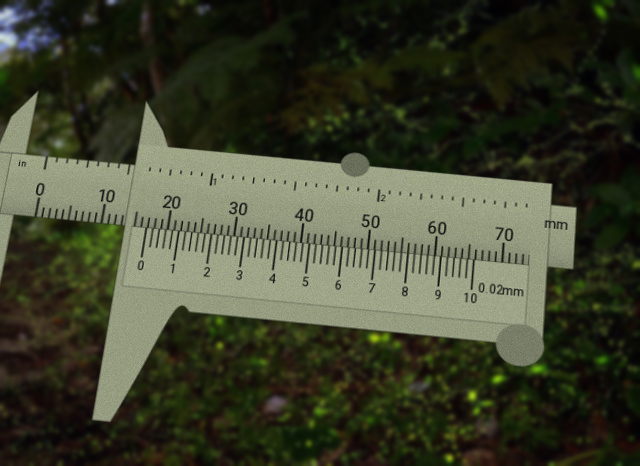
16.8
